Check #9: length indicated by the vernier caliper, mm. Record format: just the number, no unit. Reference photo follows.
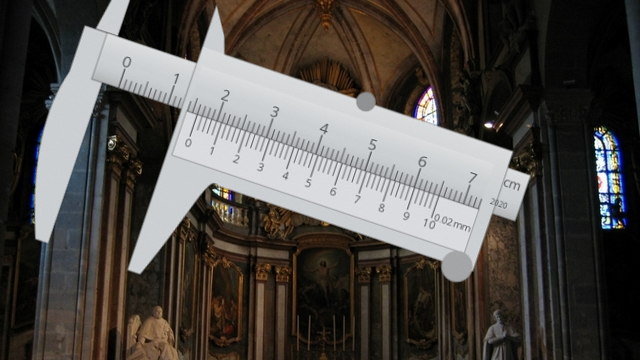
16.0
